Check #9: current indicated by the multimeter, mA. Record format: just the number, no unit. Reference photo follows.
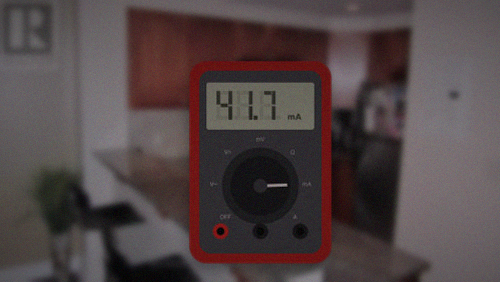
41.7
